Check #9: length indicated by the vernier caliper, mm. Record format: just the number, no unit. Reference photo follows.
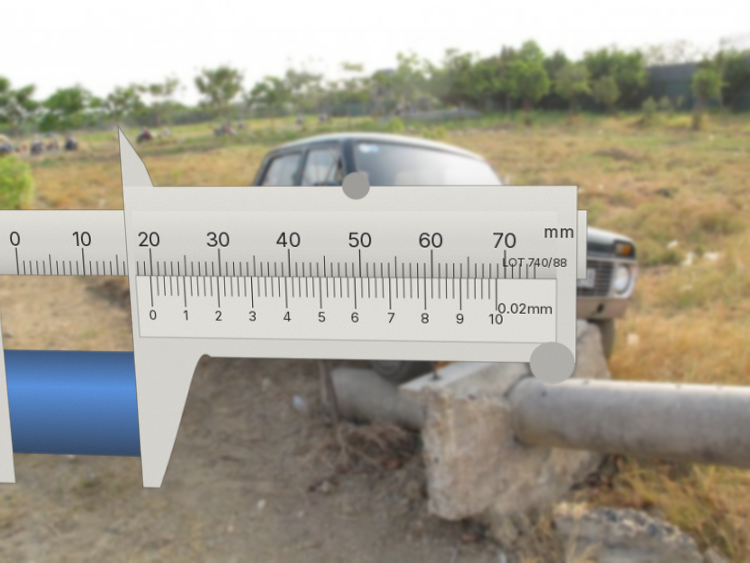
19.8
